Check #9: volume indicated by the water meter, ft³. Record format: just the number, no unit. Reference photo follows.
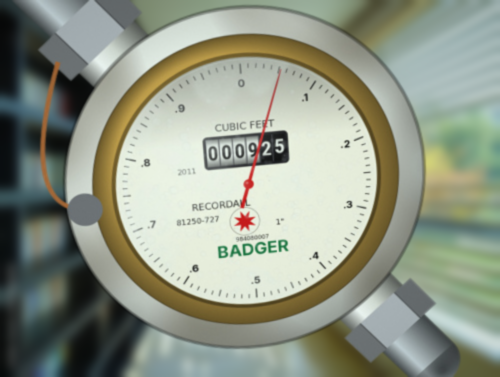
925.05
